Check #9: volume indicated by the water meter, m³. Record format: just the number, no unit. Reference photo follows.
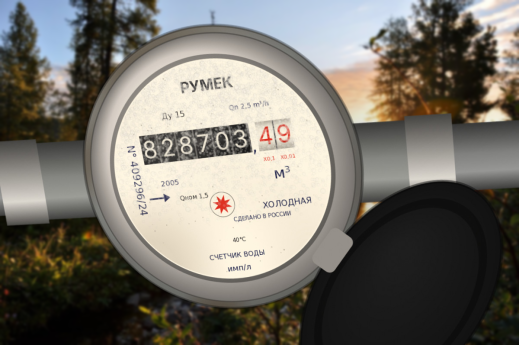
828703.49
